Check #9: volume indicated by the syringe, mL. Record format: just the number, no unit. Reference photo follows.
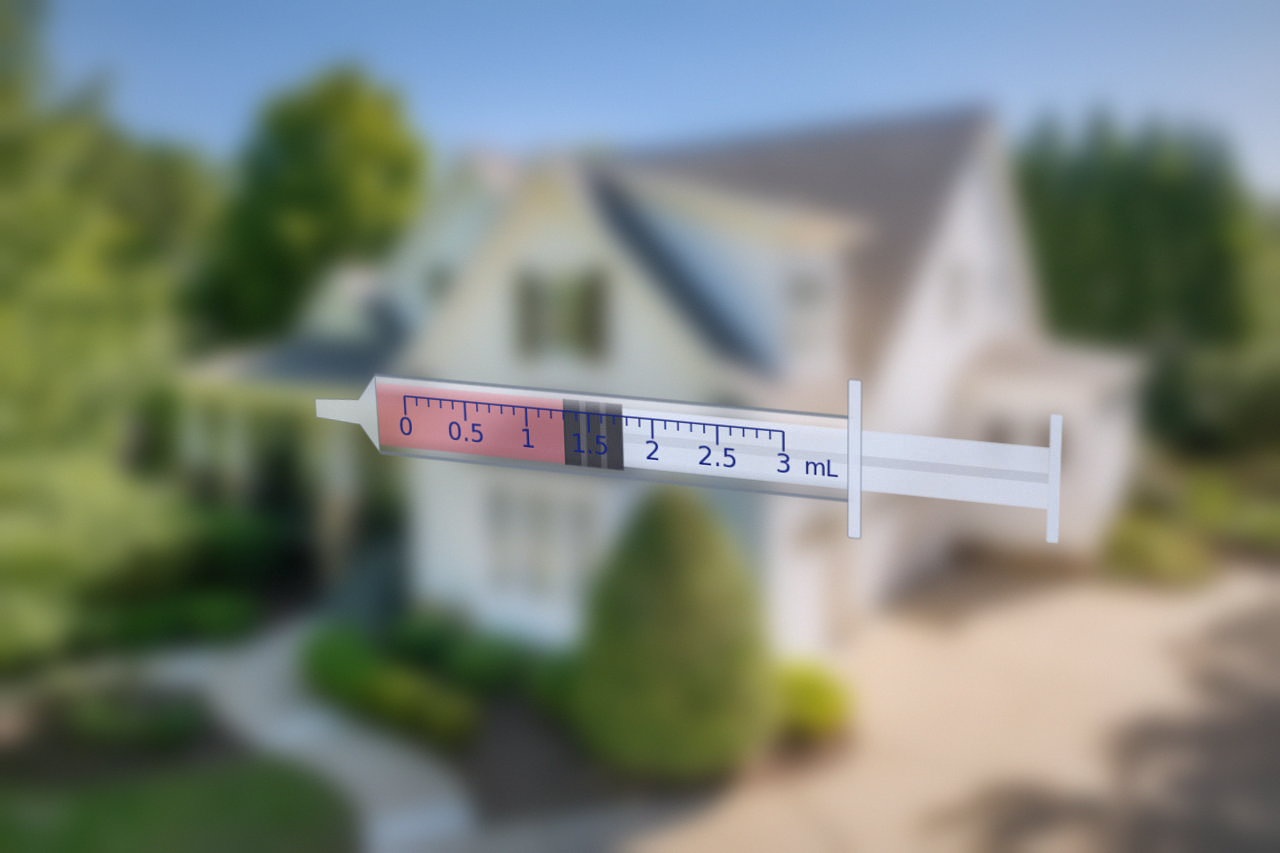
1.3
